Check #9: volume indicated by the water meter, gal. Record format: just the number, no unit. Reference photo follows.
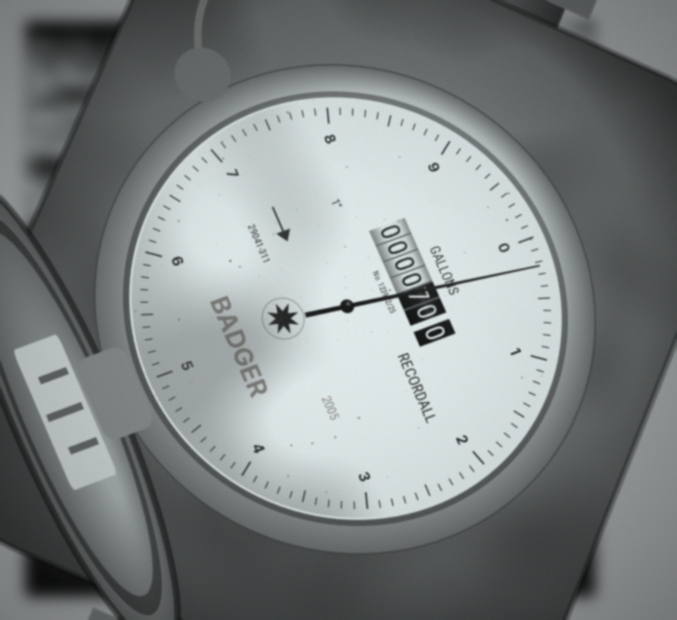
700.2
